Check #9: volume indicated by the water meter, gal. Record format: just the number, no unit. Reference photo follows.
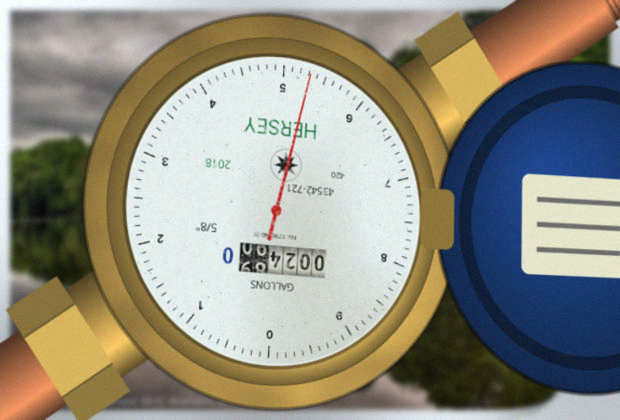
24895.3
